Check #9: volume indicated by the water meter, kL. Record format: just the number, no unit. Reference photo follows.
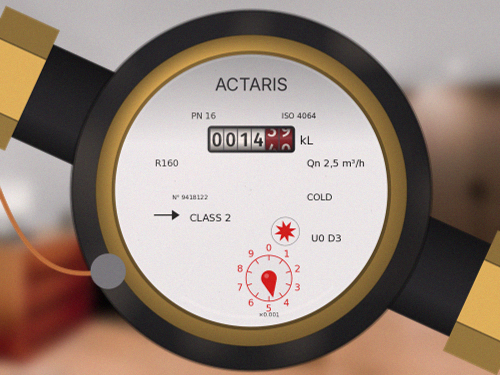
14.394
